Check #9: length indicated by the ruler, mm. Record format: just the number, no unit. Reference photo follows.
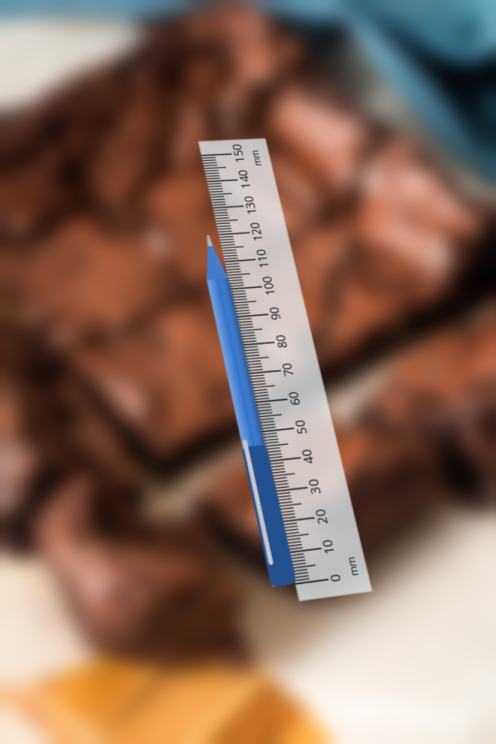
120
